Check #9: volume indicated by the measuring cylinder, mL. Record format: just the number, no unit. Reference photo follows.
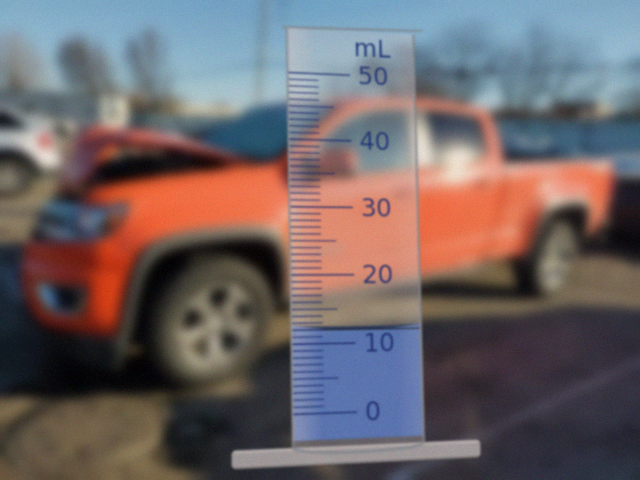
12
